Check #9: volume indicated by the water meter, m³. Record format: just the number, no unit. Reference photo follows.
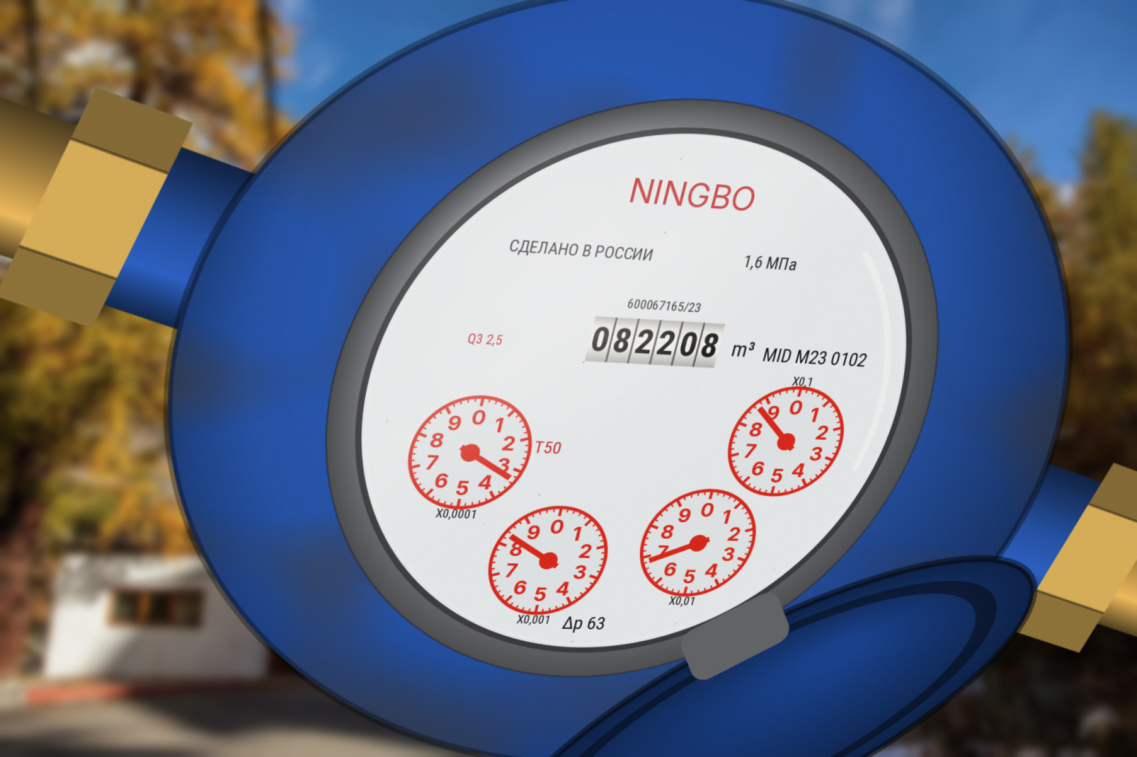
82208.8683
